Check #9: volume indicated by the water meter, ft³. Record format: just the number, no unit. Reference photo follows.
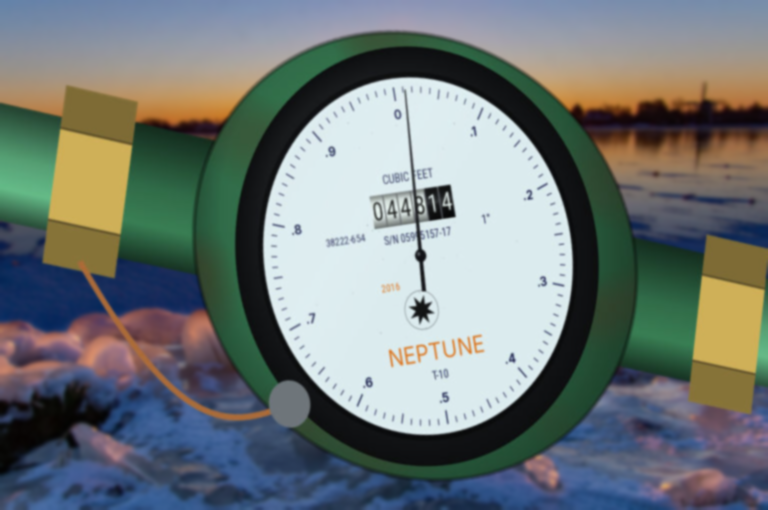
44814.01
